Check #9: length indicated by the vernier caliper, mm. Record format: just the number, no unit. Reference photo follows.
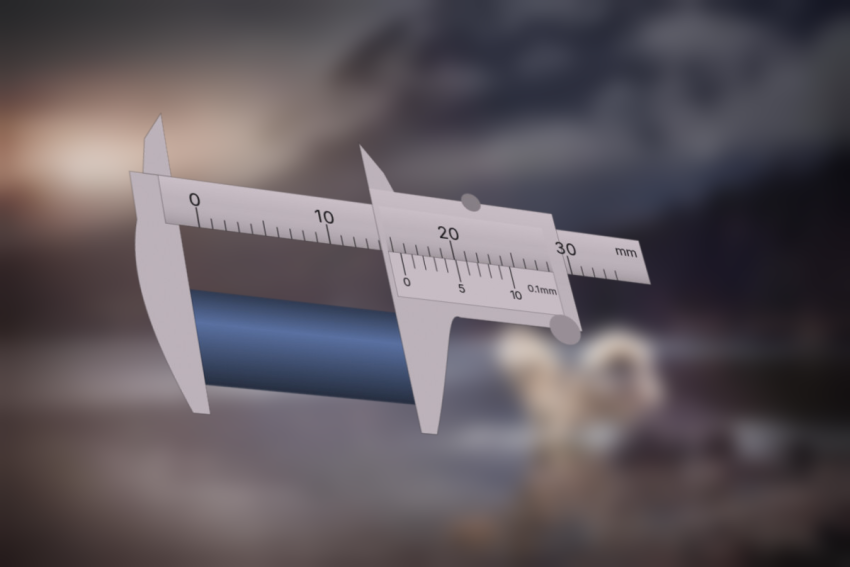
15.6
